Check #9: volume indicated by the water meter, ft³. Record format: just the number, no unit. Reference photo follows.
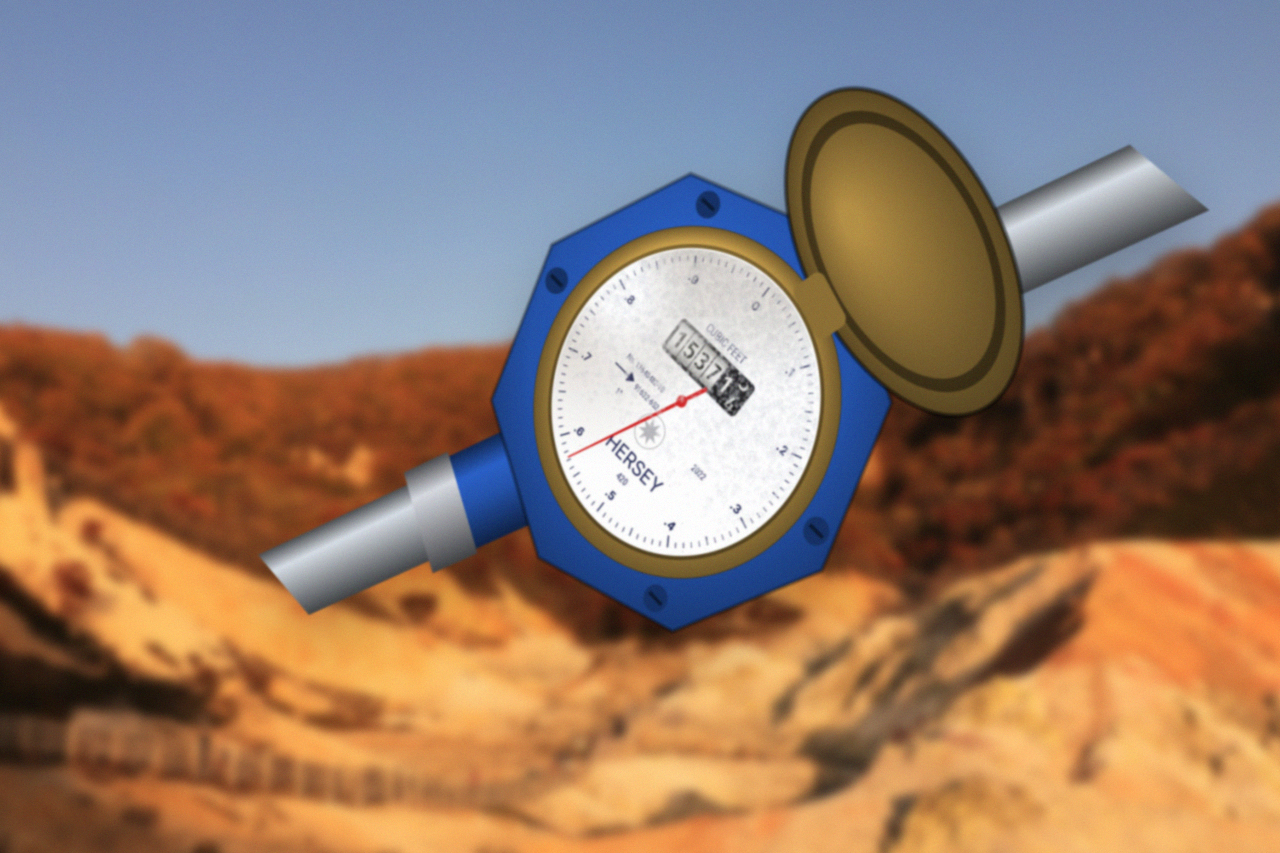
153713.57
